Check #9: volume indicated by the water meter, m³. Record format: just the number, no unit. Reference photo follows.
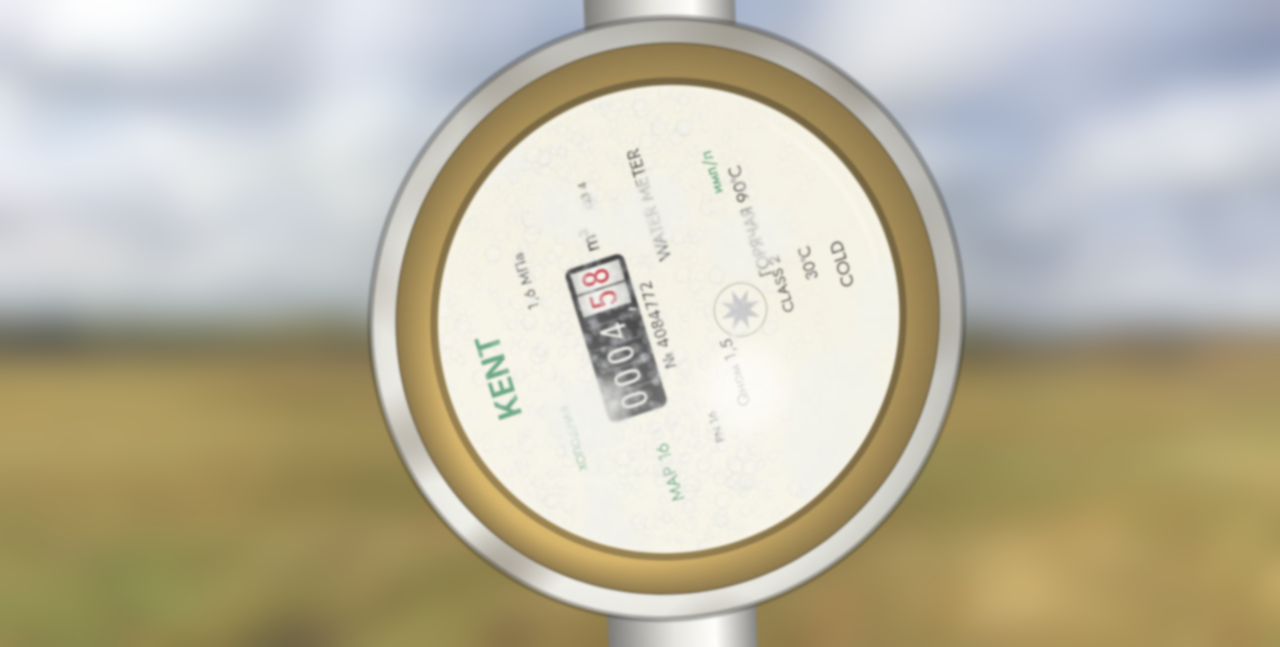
4.58
